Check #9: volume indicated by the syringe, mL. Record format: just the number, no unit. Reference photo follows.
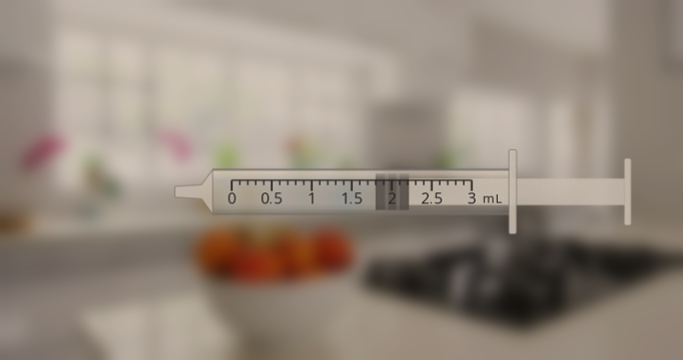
1.8
